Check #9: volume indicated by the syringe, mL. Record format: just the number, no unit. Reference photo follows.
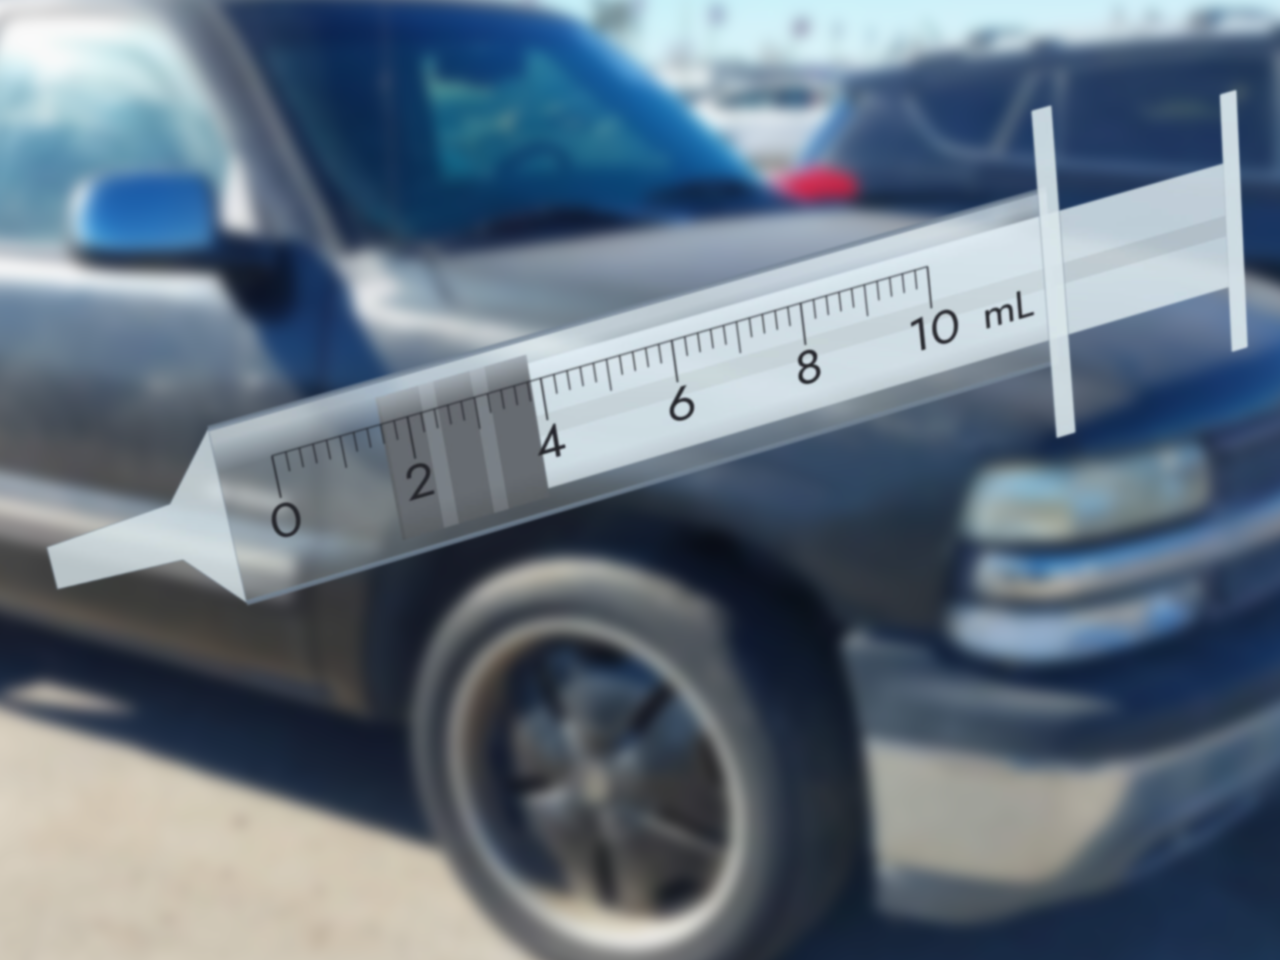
1.6
